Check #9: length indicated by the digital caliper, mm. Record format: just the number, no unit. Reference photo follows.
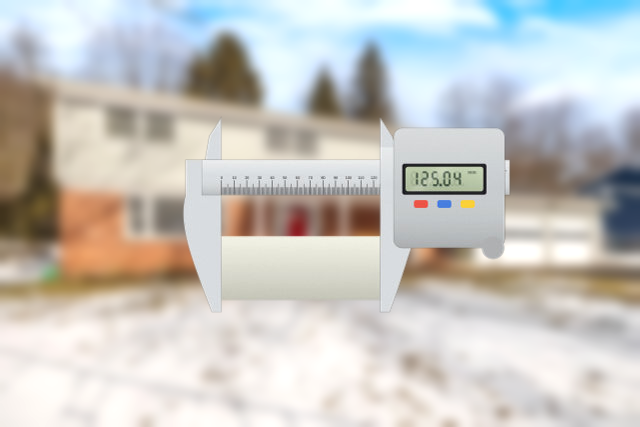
125.04
